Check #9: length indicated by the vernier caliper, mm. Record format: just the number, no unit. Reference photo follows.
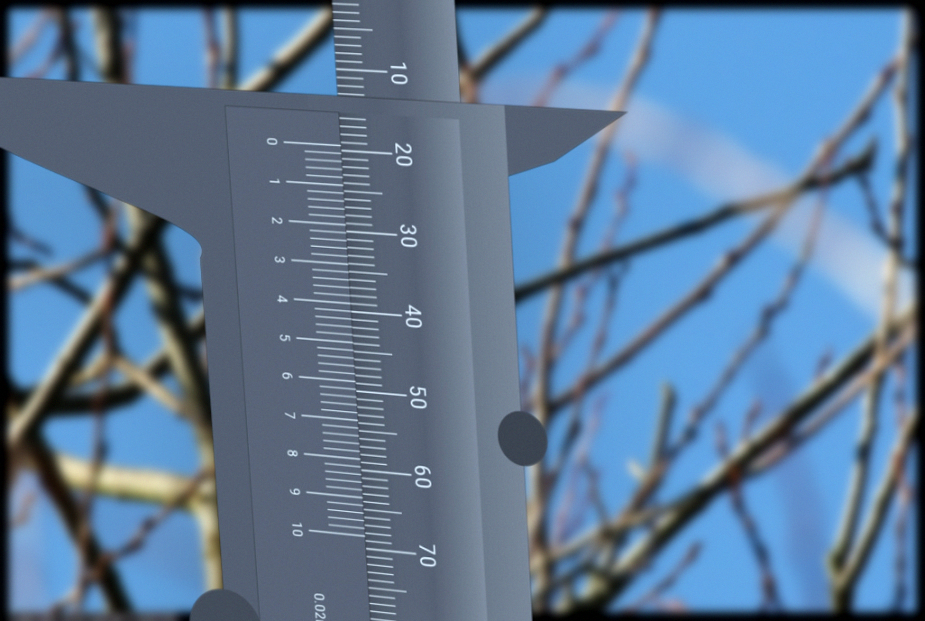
19.4
